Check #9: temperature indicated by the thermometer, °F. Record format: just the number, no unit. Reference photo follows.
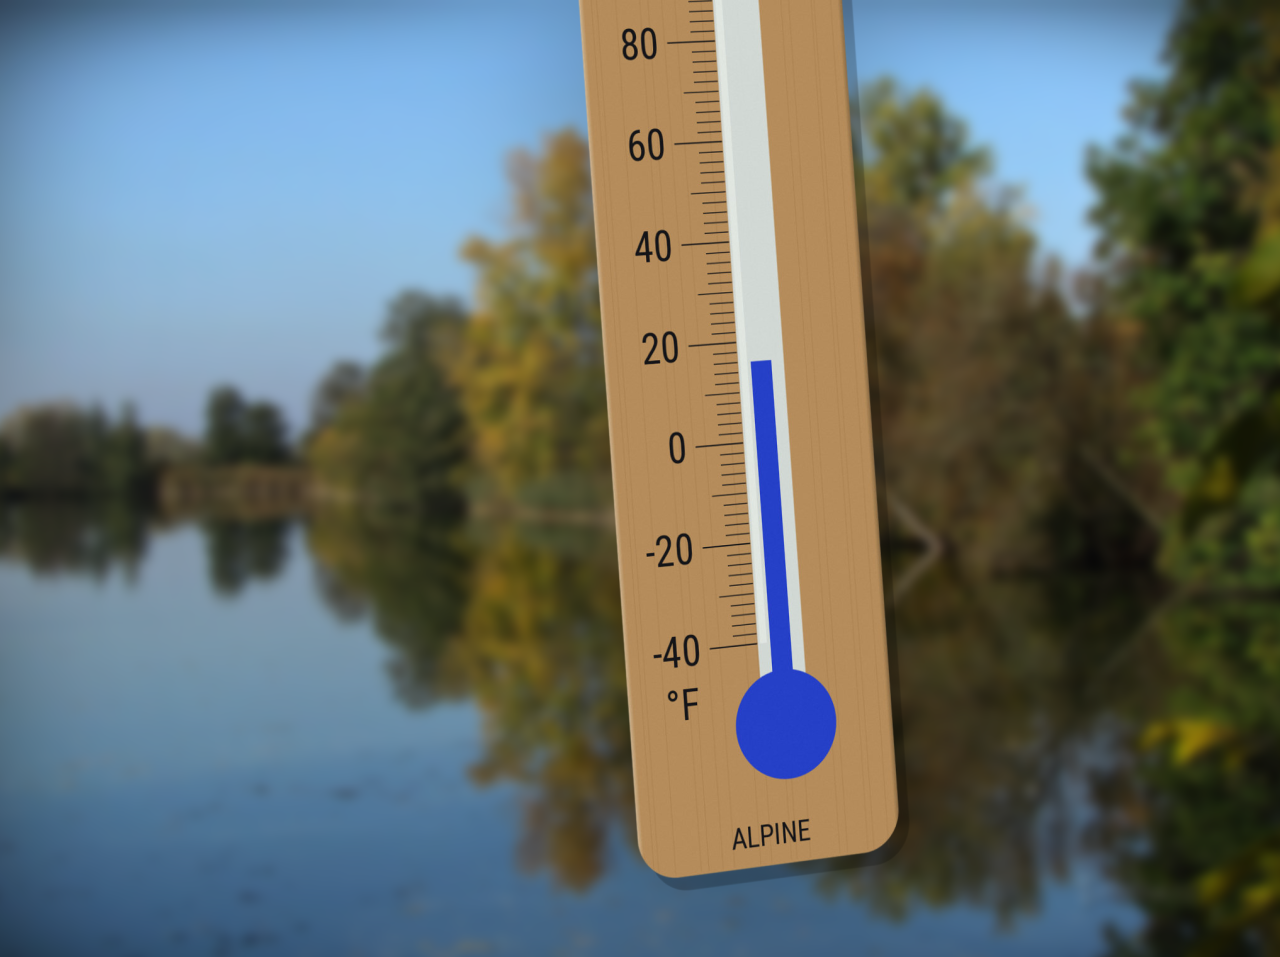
16
